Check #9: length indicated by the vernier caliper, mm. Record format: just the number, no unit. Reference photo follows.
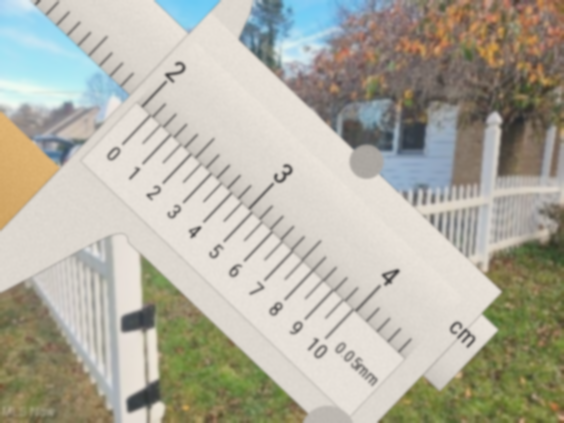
20.8
